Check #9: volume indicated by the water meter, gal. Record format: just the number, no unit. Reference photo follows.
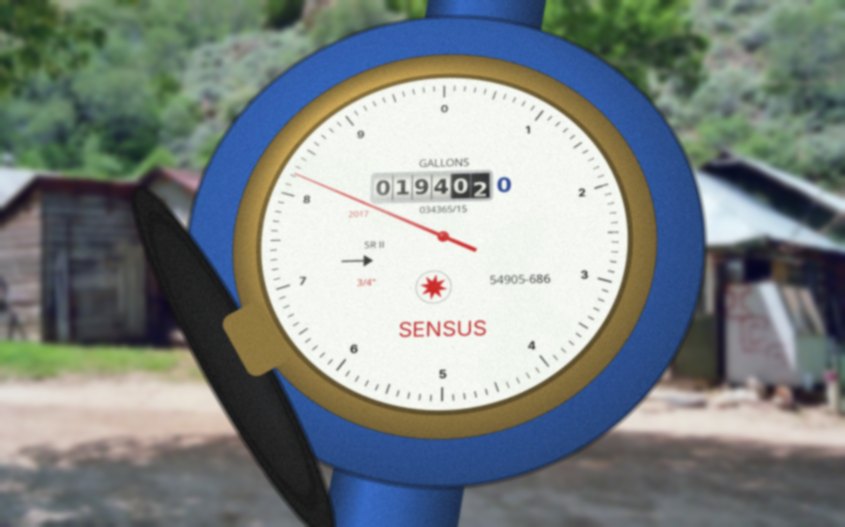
194018.2
